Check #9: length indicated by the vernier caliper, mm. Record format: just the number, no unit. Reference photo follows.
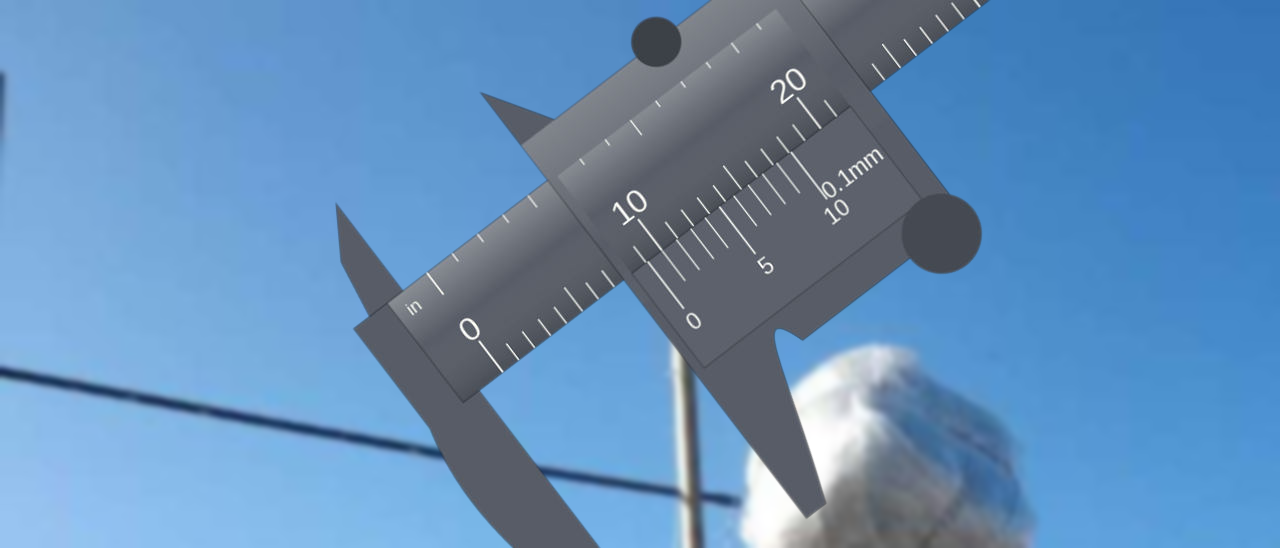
9.1
